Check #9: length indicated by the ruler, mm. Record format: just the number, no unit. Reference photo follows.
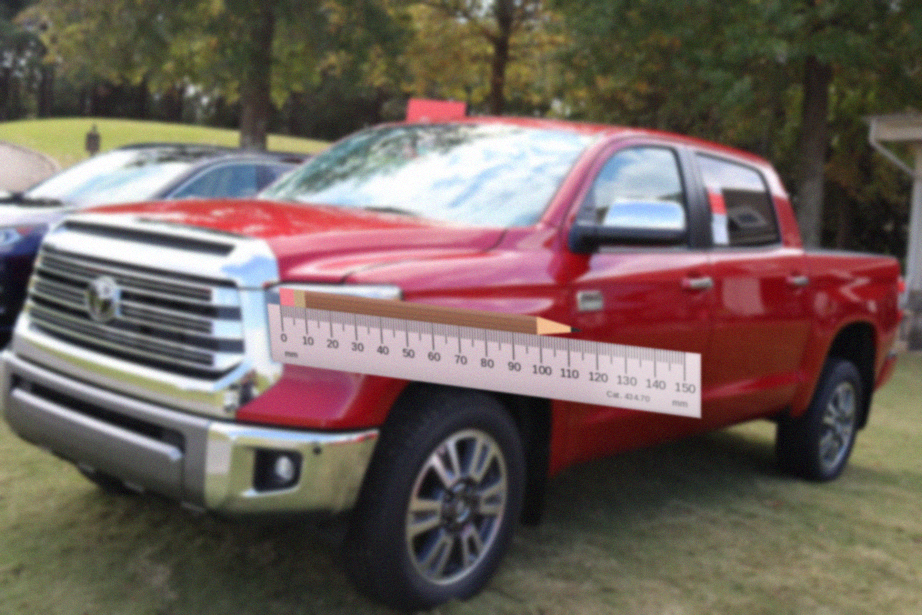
115
